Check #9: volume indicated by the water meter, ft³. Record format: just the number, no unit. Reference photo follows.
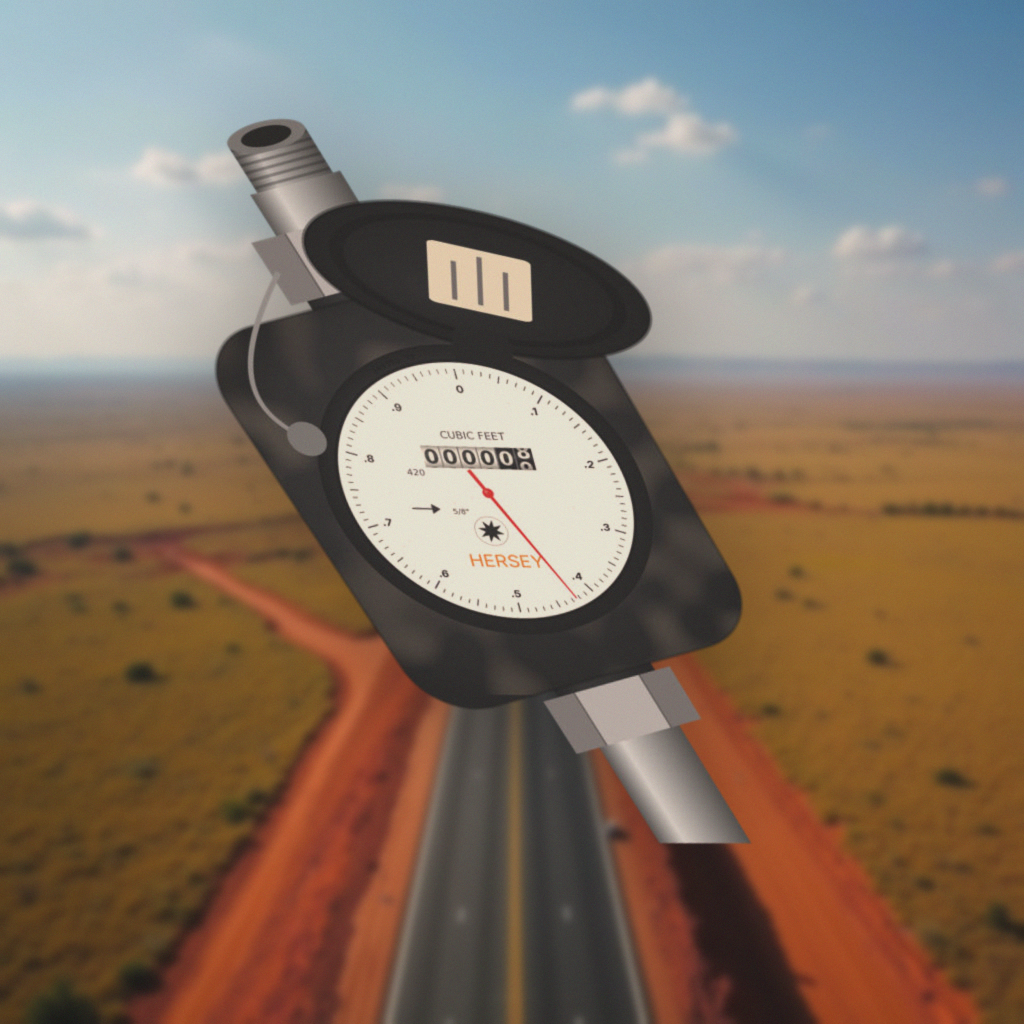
8.42
